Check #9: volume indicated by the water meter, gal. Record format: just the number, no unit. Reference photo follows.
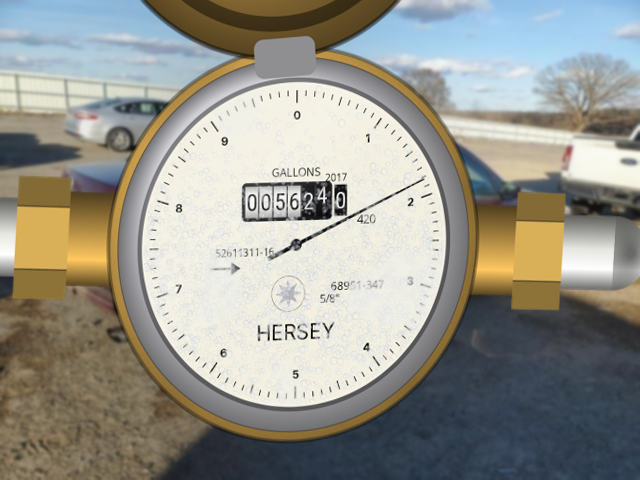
56241.8
